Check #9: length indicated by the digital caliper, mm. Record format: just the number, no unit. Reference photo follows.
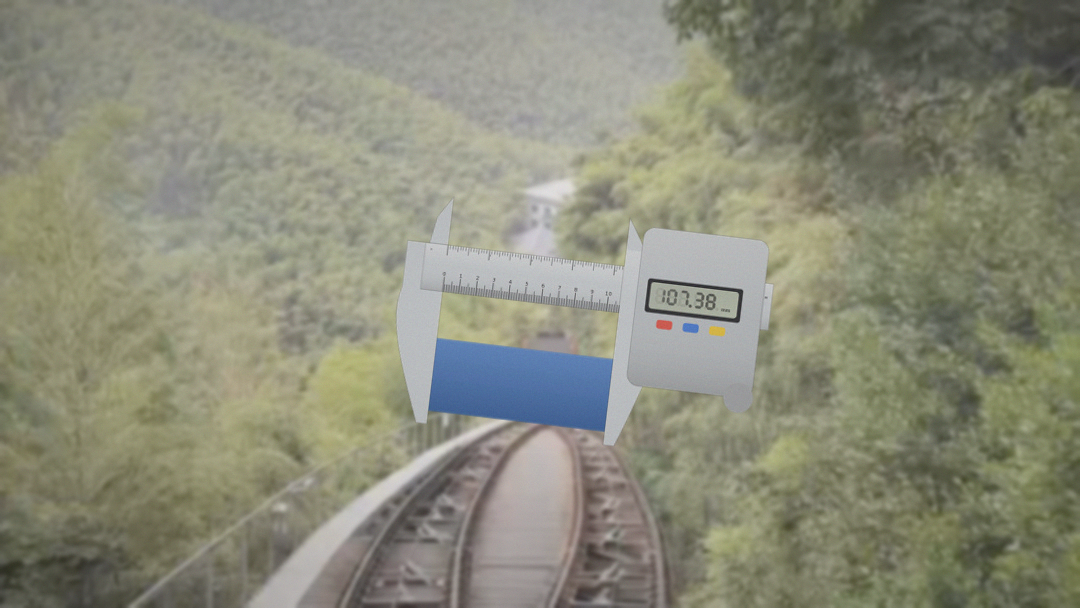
107.38
